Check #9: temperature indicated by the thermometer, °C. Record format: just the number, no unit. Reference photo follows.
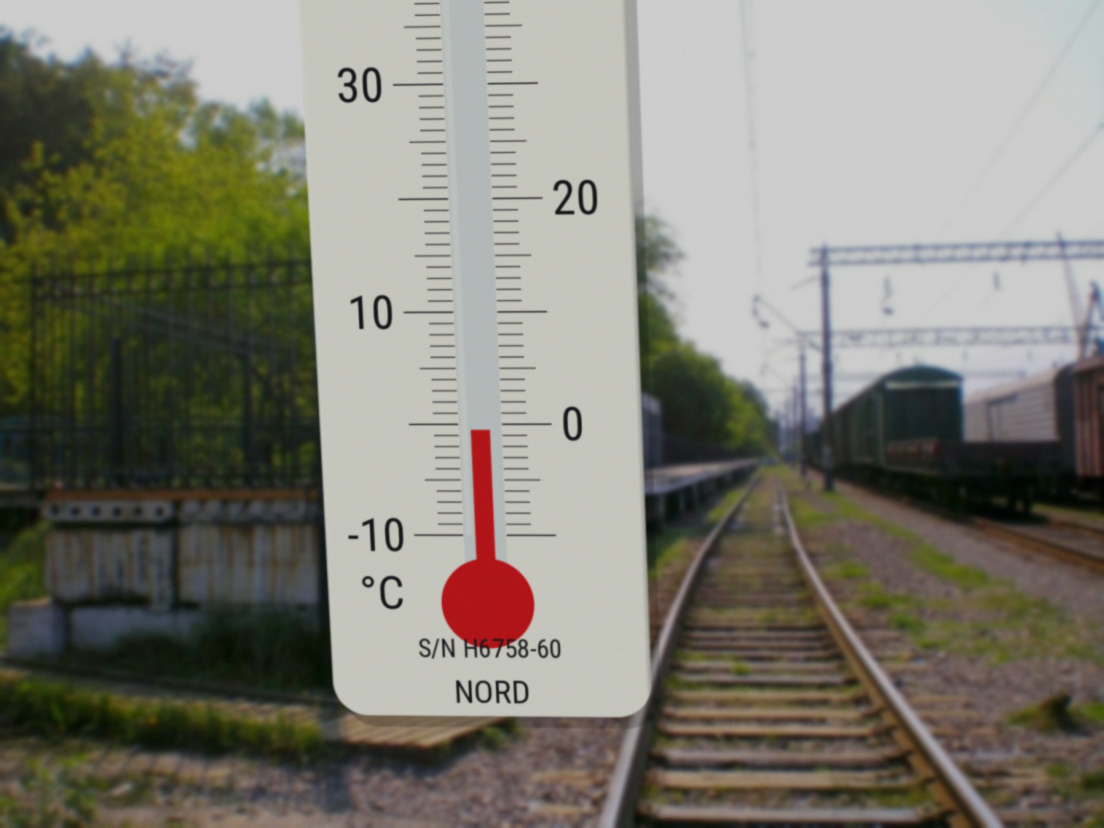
-0.5
